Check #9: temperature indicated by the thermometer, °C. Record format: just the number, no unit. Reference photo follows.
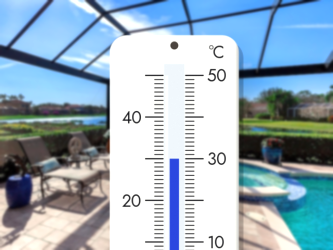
30
